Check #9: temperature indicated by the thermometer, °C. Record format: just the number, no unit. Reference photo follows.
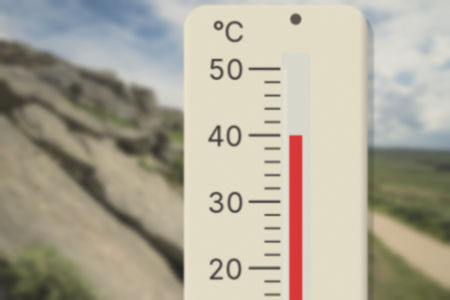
40
